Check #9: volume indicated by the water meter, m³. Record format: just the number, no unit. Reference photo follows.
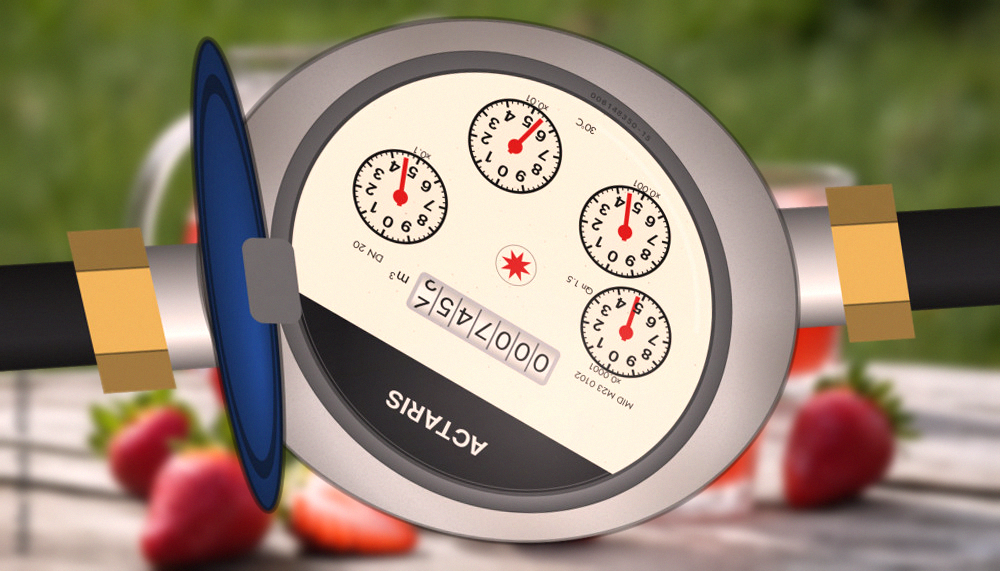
7452.4544
